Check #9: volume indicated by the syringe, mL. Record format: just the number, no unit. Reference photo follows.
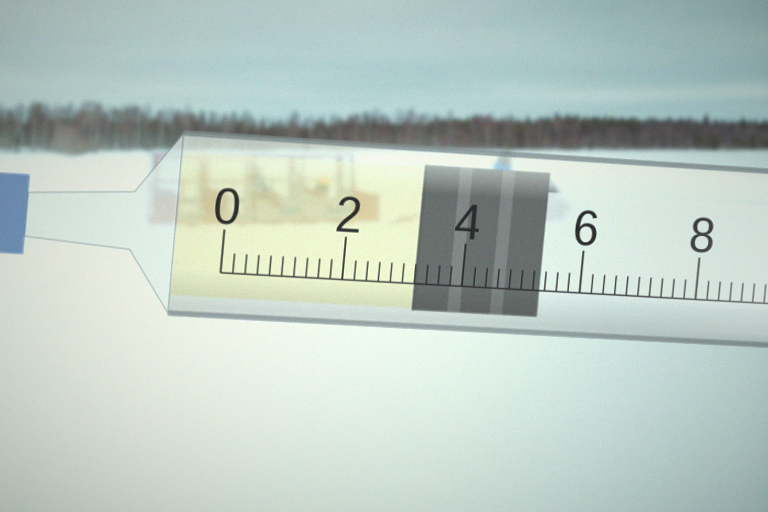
3.2
